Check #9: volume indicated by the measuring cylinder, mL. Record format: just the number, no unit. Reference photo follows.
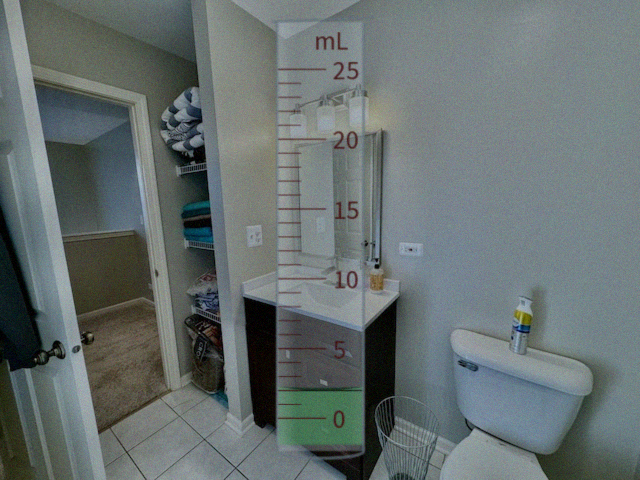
2
